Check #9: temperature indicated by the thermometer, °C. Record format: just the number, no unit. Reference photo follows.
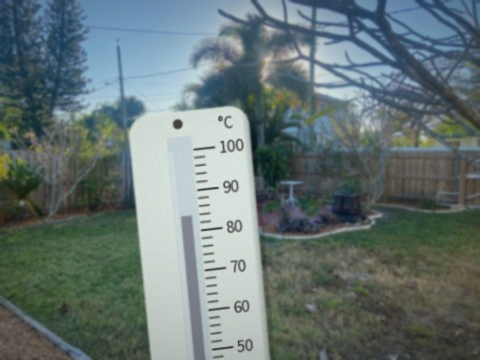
84
